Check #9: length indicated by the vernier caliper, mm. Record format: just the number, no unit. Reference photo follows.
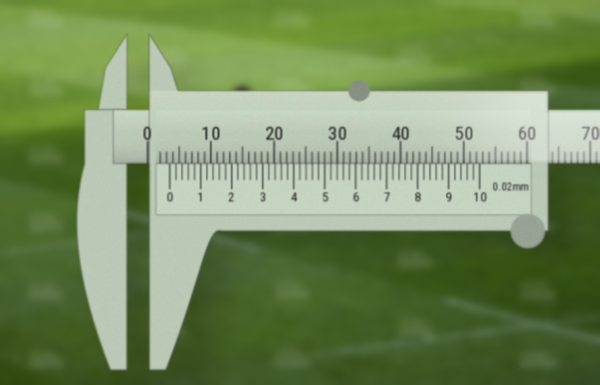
3.5
